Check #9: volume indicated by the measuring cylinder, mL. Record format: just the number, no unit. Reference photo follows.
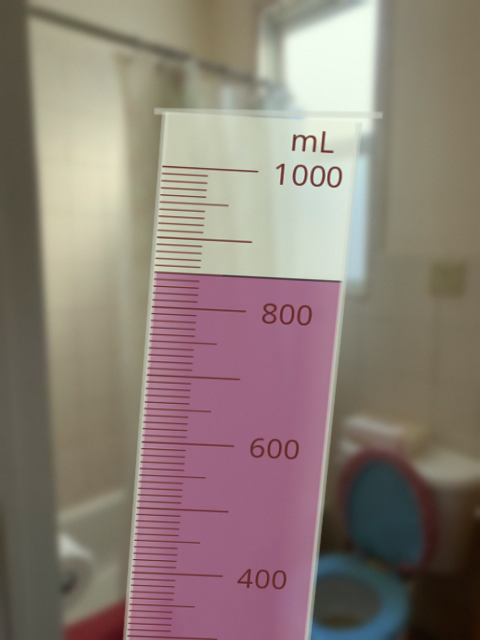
850
